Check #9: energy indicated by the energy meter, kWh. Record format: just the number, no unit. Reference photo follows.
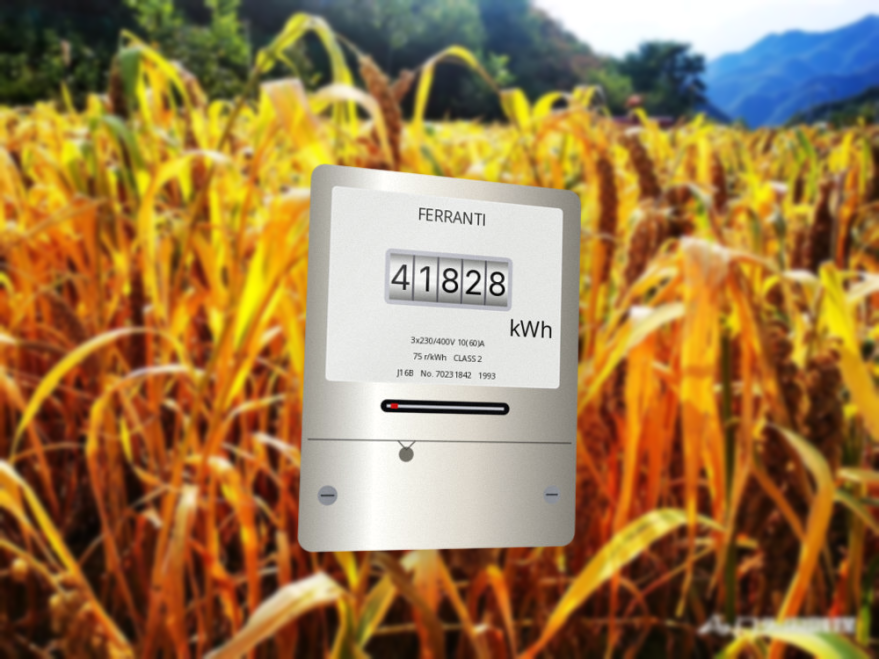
41828
